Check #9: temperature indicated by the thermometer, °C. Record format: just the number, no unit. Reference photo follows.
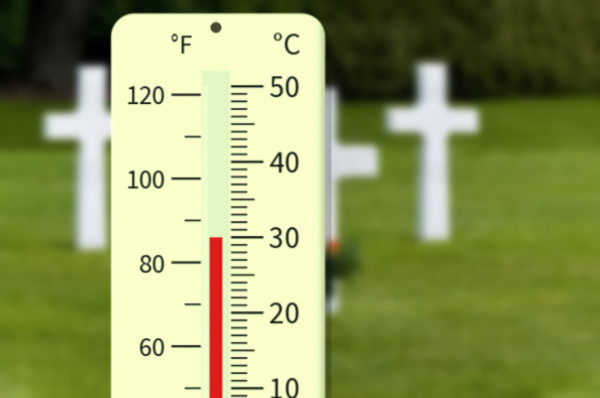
30
